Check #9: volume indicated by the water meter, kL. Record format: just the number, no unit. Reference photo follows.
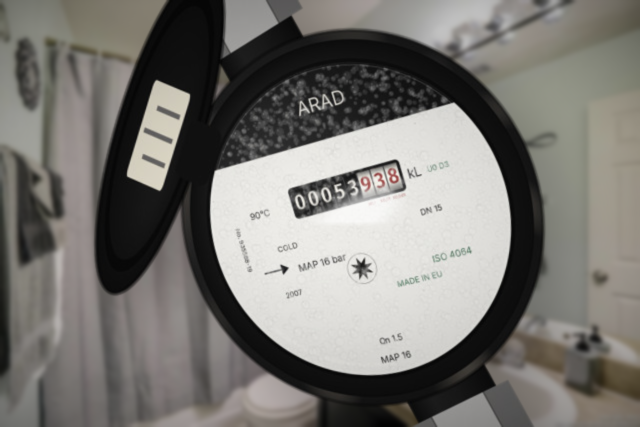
53.938
